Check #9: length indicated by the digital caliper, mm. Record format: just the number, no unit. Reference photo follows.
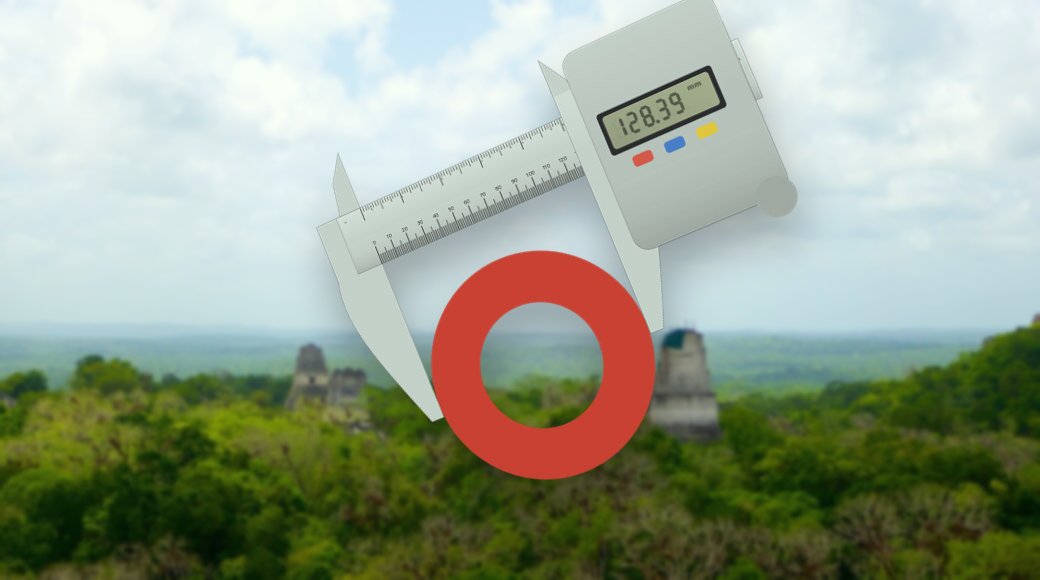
128.39
